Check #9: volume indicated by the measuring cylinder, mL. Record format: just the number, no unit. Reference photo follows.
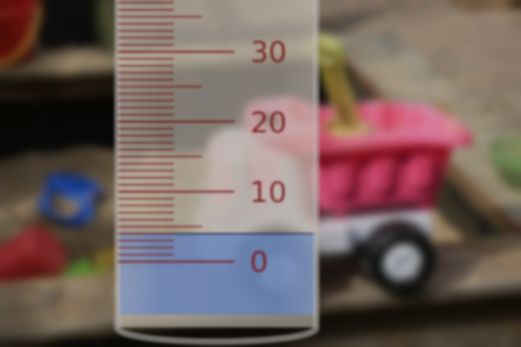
4
